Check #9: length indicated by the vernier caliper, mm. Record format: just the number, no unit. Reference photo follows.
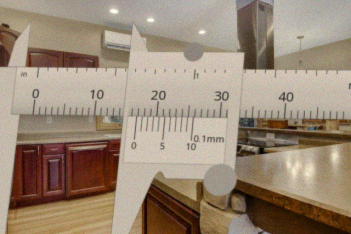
16.8
